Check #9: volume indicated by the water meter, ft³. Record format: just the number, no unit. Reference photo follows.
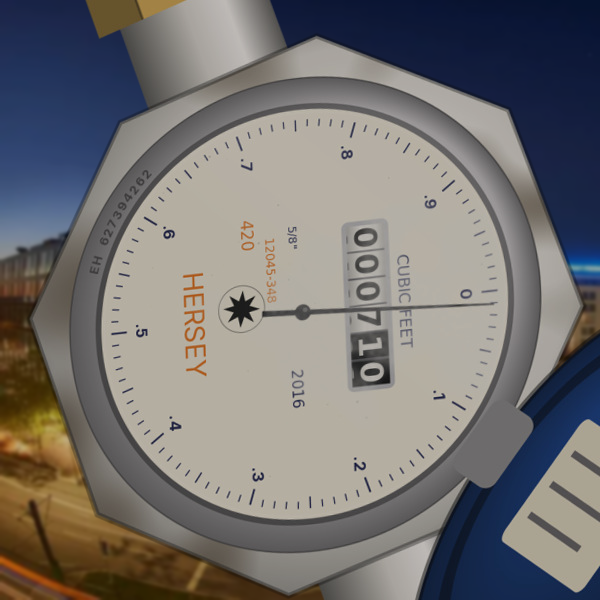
710.01
